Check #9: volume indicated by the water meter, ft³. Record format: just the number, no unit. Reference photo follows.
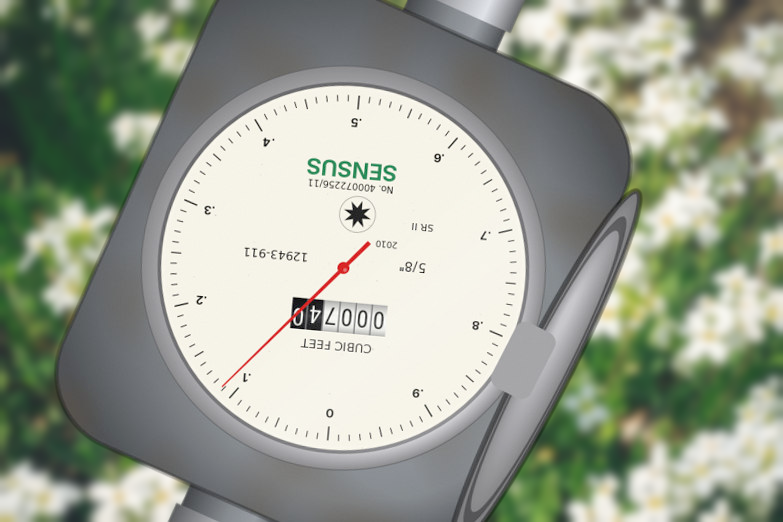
740.11
